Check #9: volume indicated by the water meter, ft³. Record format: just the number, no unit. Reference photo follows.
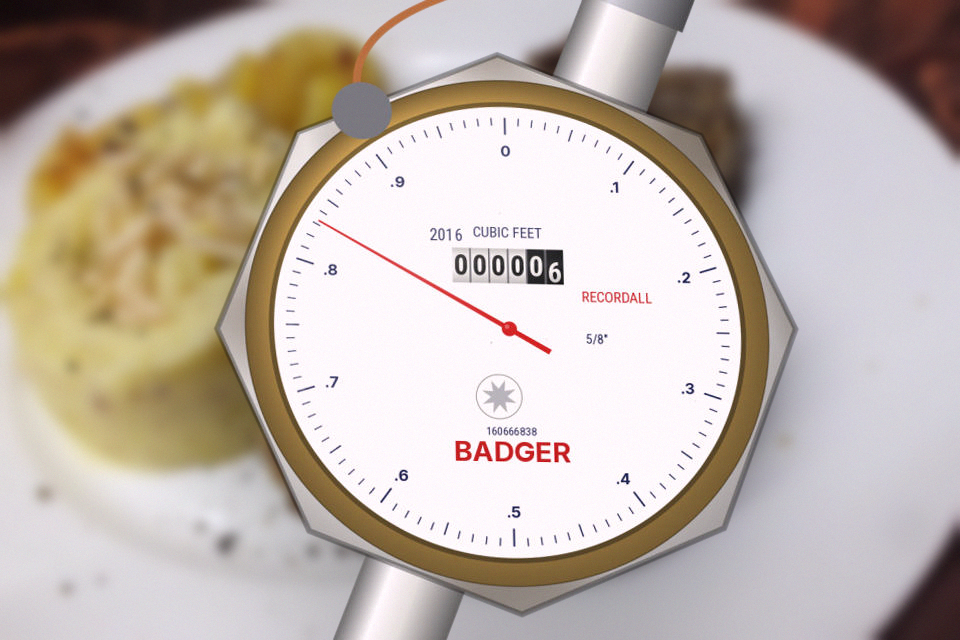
5.83
